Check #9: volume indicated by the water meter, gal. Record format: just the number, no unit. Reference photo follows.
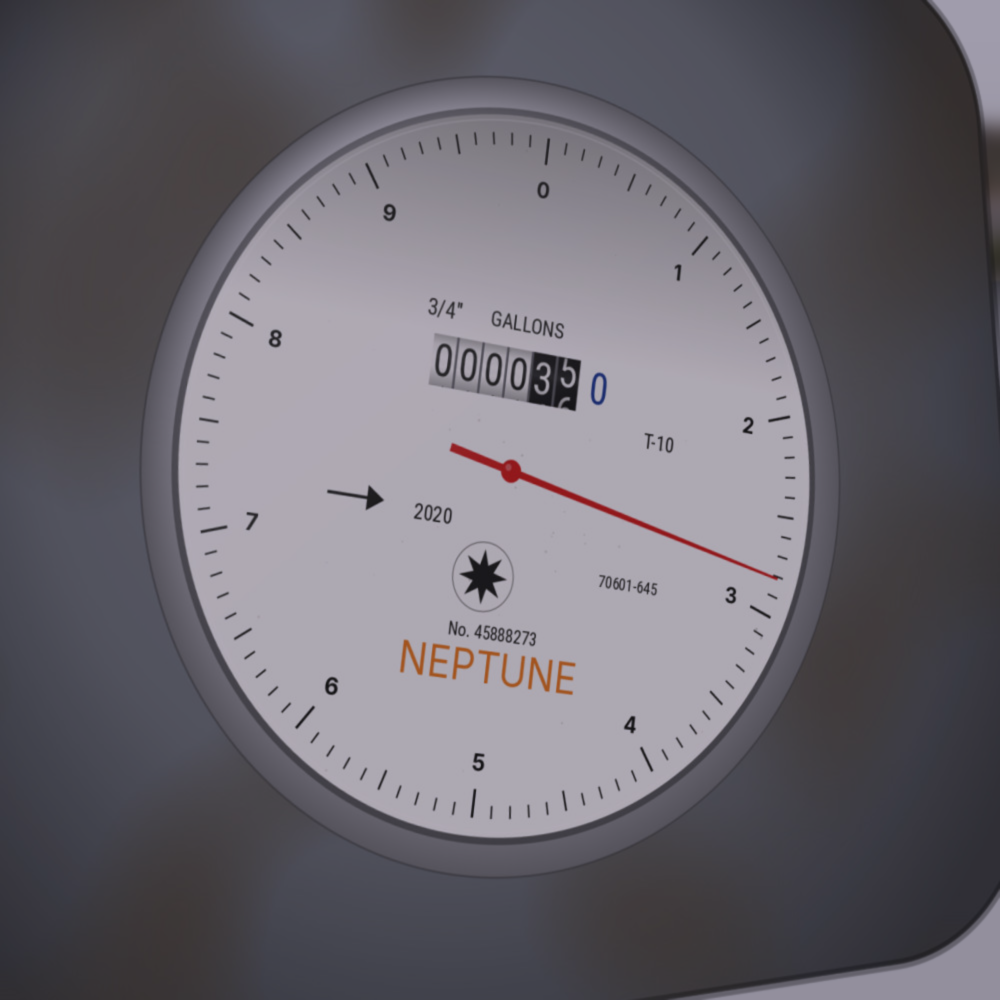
352.8
